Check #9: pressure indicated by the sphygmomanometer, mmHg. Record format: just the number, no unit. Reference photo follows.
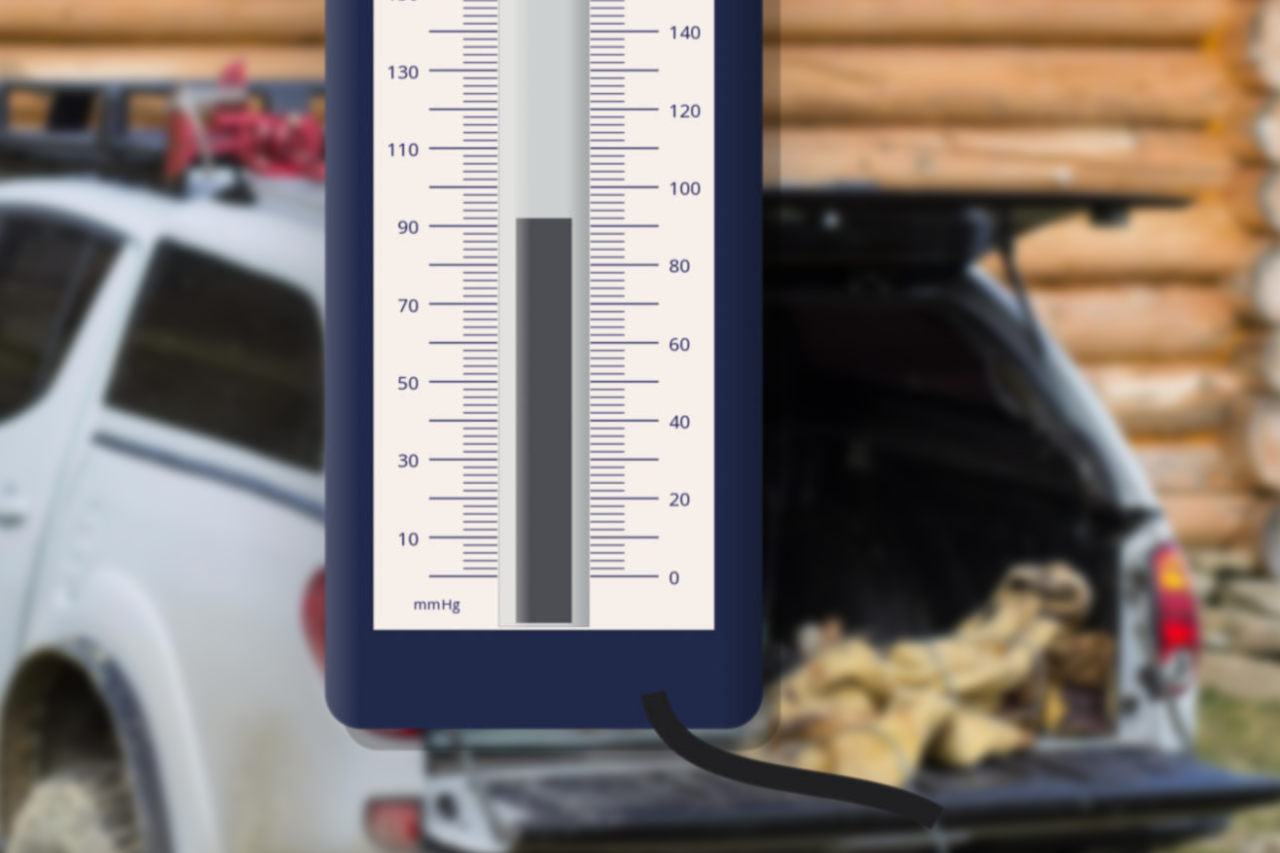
92
